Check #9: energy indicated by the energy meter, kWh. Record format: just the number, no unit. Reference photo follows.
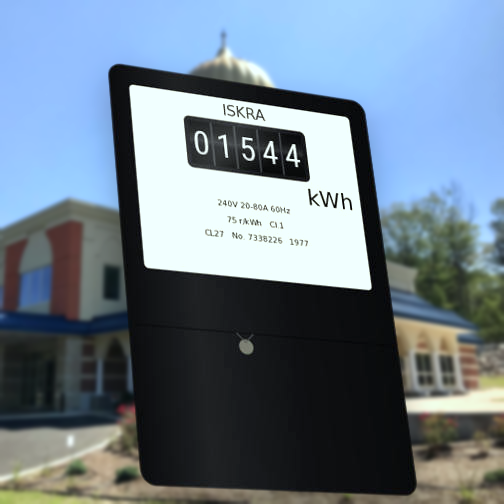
1544
